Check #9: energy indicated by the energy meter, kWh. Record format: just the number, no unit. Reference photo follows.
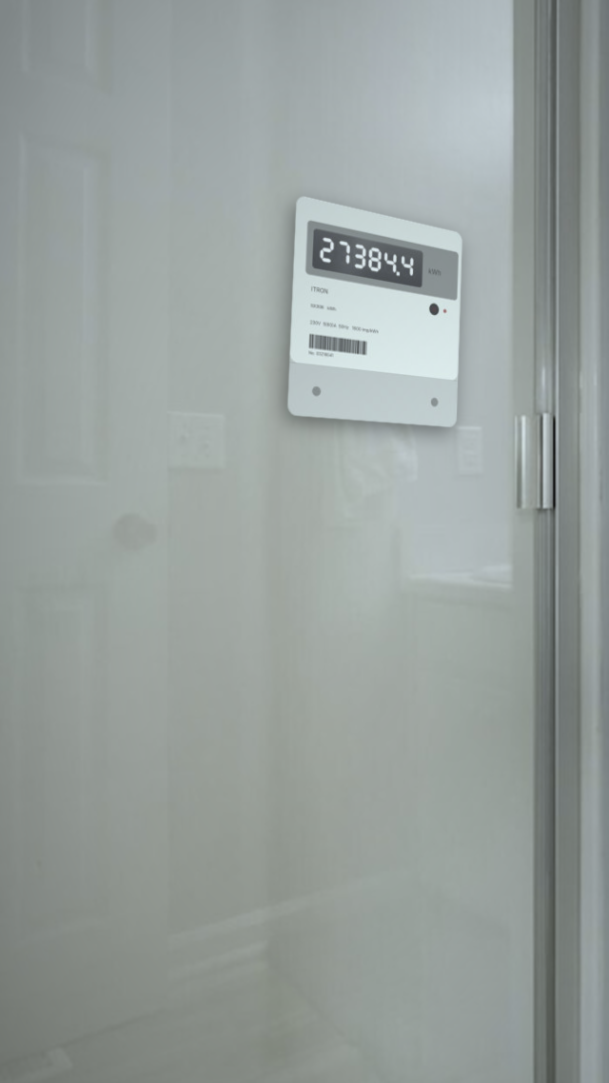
27384.4
